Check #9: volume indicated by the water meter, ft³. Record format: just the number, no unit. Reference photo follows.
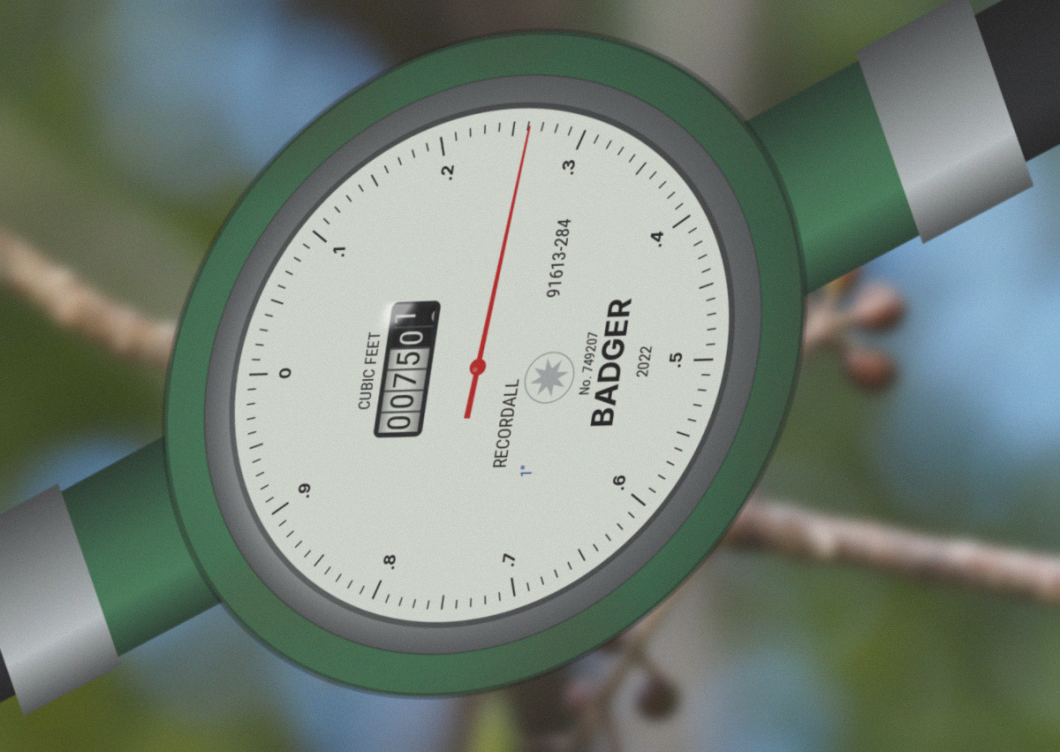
7501.26
